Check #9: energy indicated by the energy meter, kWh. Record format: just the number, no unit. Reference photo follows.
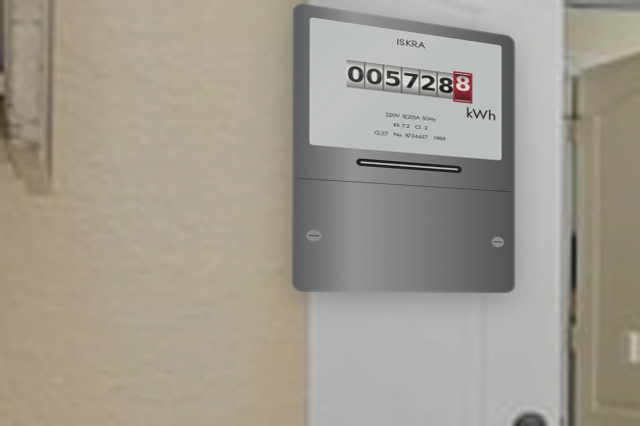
5728.8
